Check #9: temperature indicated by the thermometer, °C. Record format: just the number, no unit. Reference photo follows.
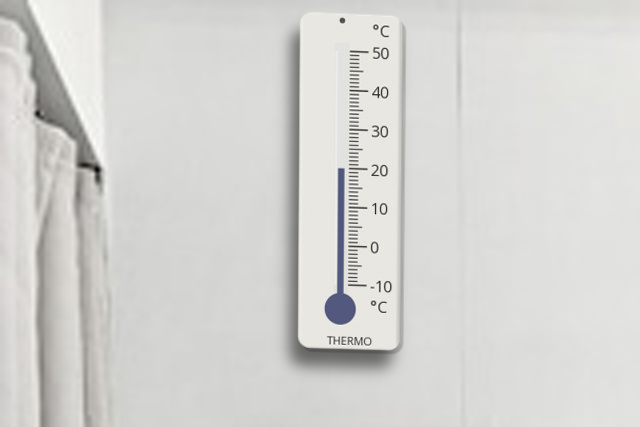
20
